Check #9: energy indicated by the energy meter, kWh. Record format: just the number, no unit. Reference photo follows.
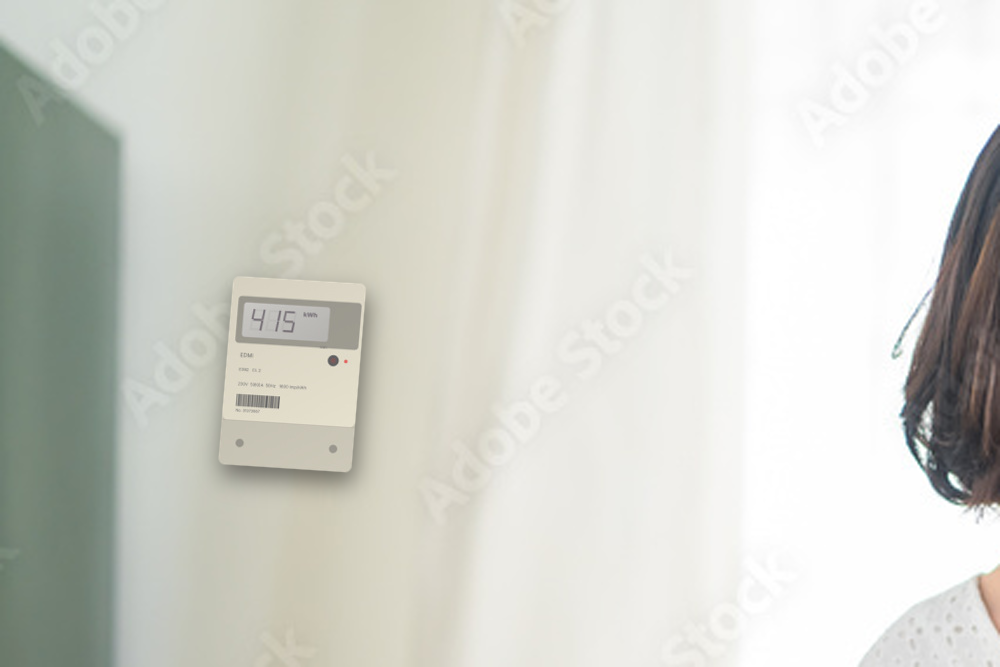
415
